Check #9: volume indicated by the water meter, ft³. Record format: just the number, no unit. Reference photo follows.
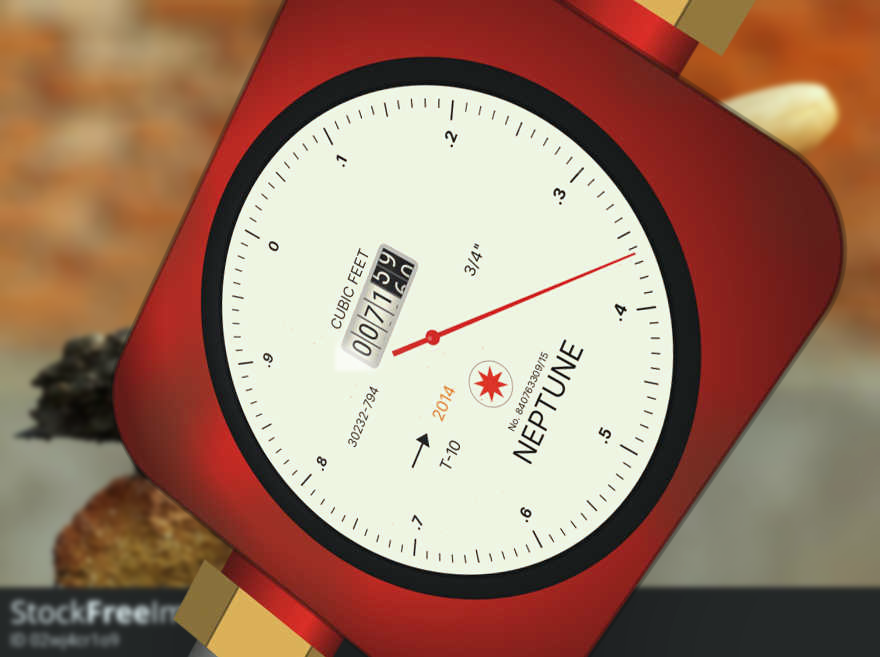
7159.36
